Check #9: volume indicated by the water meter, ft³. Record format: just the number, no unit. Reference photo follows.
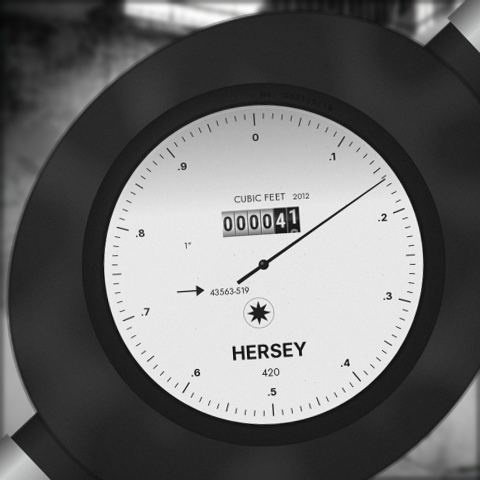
41.16
